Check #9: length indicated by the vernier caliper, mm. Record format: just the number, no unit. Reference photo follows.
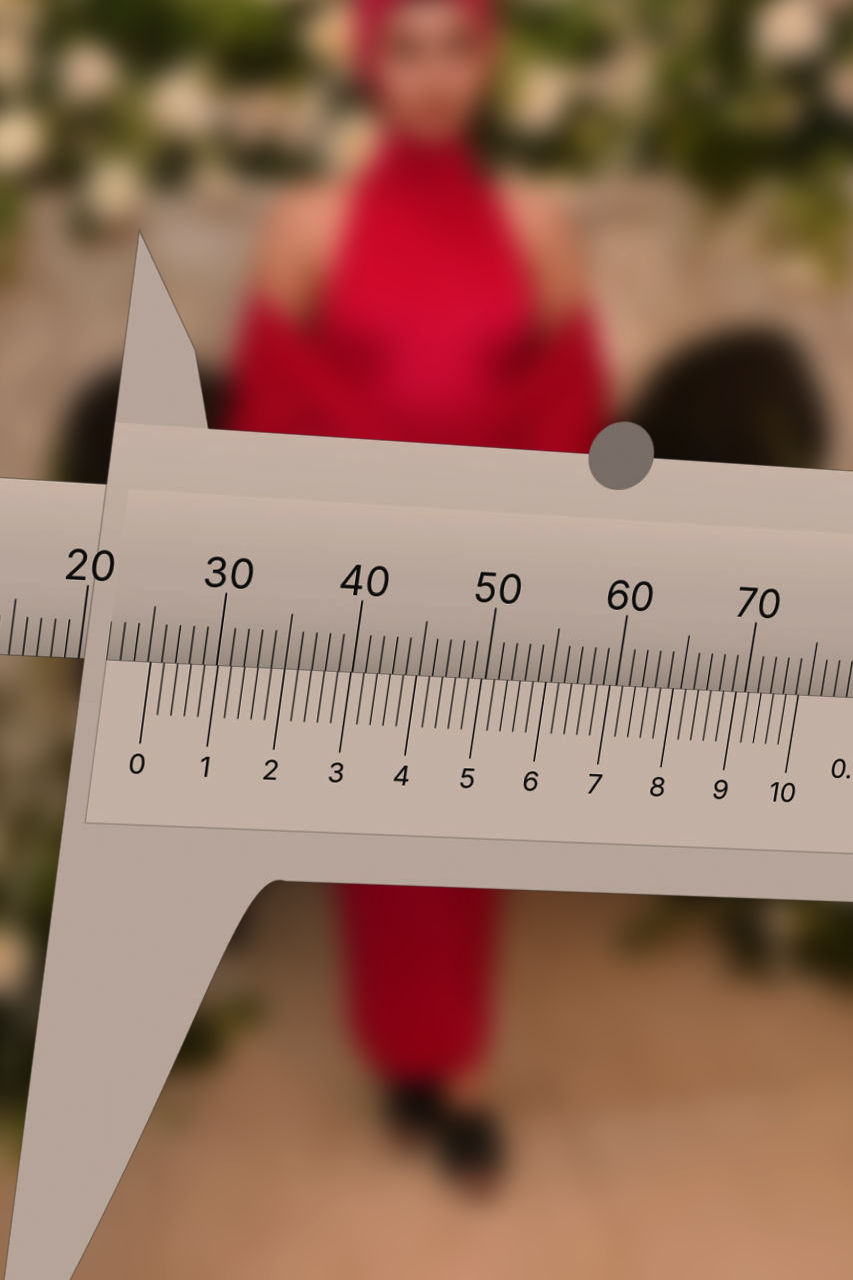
25.2
